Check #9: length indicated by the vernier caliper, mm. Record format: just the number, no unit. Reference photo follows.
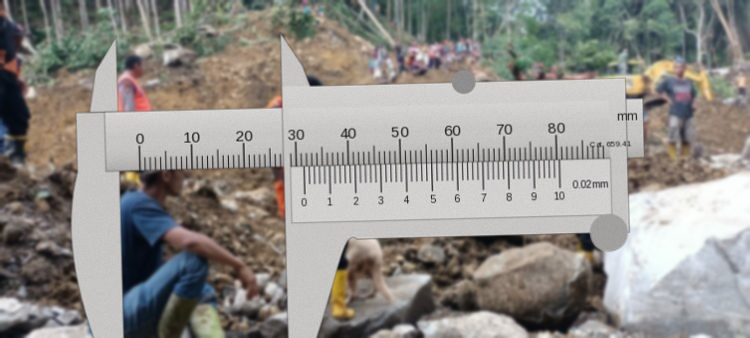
31.5
